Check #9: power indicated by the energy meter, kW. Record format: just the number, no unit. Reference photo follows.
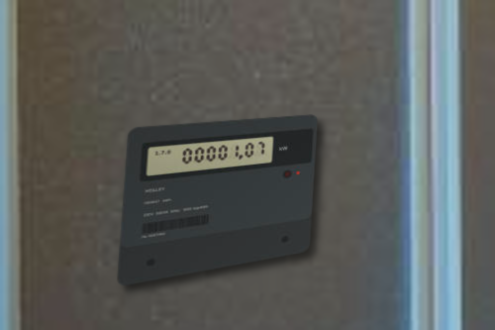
1.07
